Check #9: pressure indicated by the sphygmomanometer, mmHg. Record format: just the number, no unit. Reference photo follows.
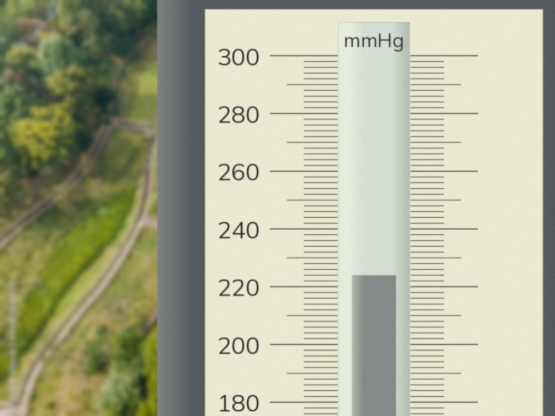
224
